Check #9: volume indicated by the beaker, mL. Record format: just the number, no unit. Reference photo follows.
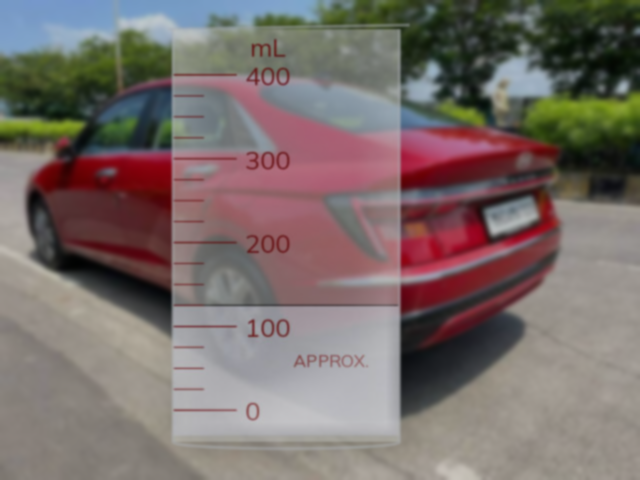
125
